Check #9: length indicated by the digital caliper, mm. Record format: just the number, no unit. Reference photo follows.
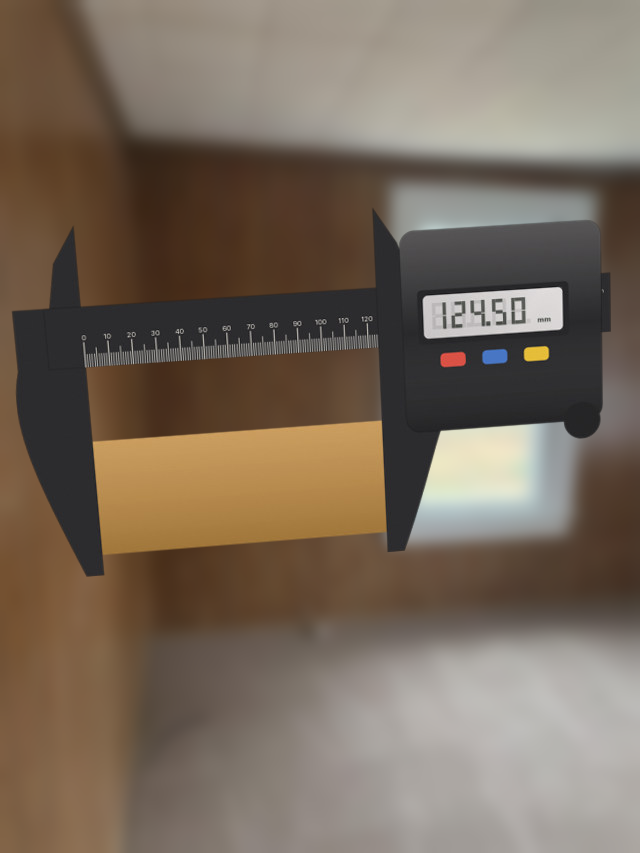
124.50
